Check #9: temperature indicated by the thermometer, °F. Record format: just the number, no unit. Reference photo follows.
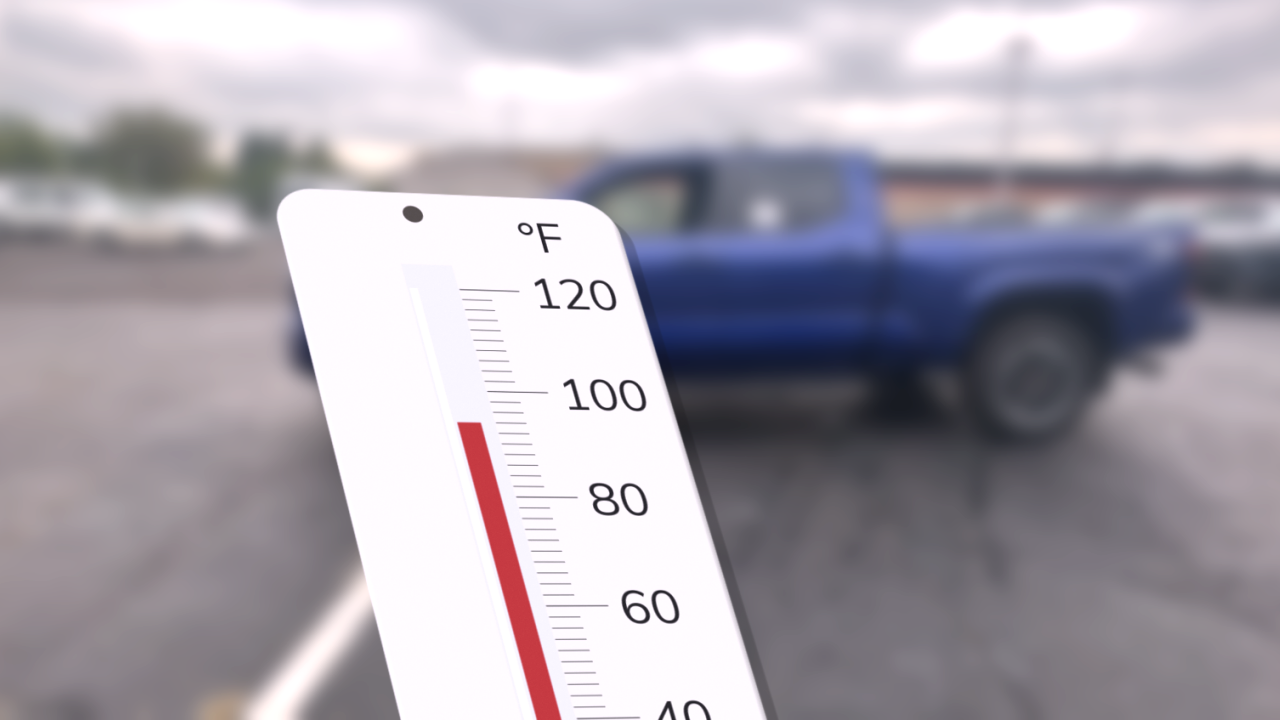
94
